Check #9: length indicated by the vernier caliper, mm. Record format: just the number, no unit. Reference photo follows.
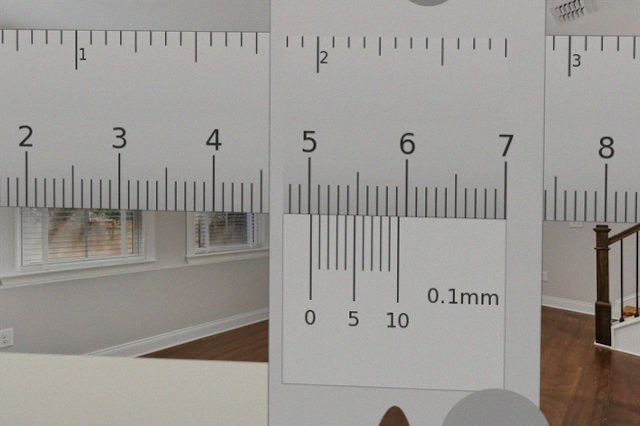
50.2
